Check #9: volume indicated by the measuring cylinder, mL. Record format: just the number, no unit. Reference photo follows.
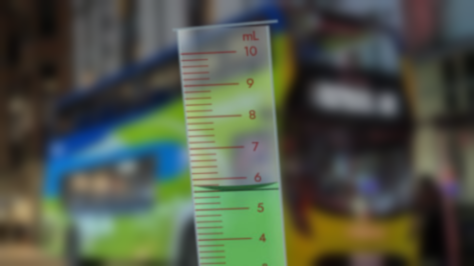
5.6
